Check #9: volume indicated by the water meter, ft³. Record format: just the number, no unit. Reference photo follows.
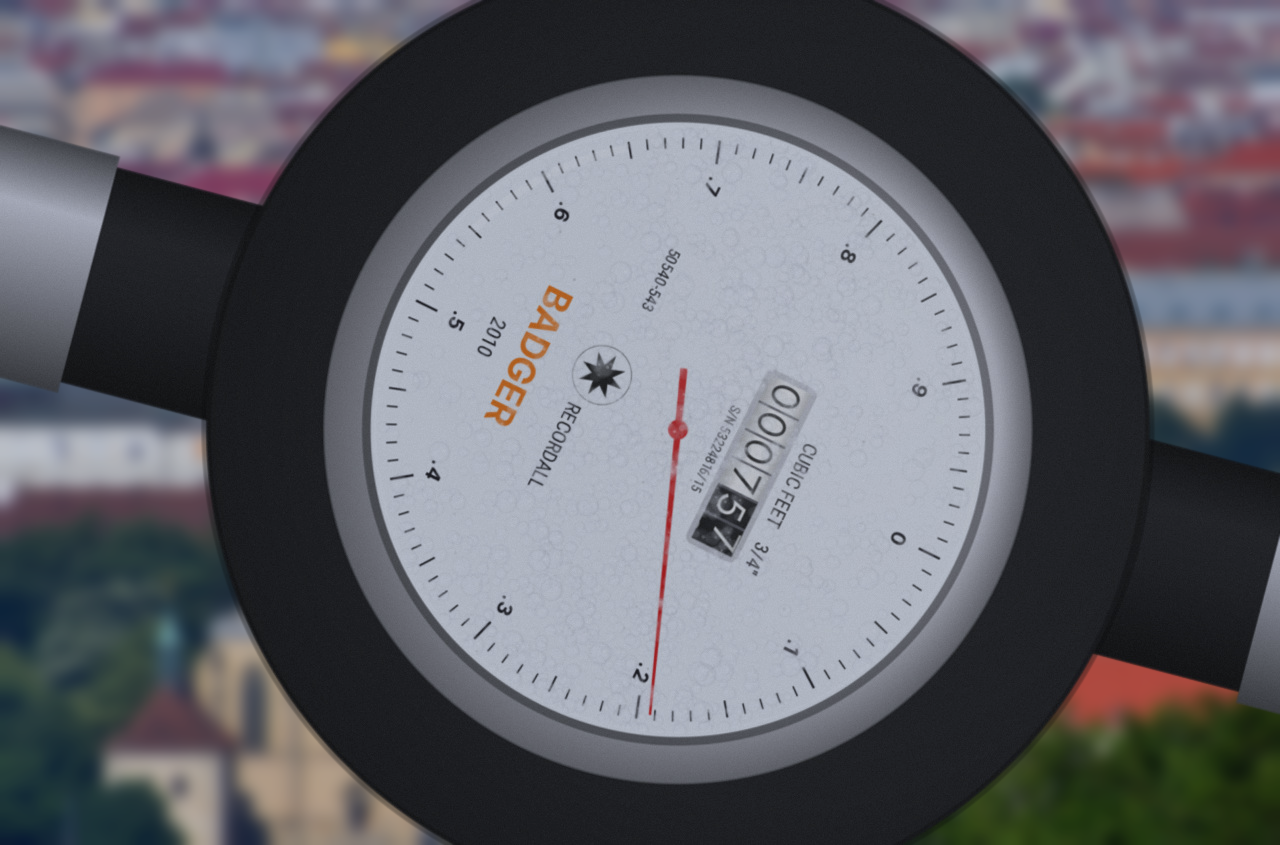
757.19
